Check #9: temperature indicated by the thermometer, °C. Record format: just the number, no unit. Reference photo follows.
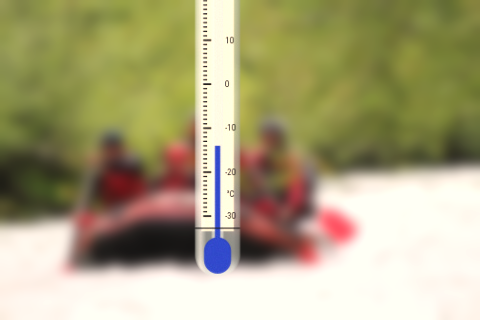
-14
